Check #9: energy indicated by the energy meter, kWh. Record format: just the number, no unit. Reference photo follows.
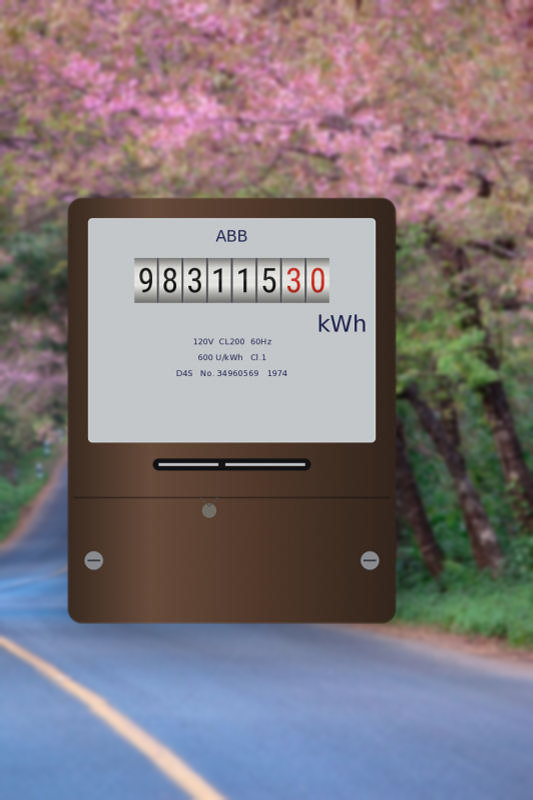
983115.30
